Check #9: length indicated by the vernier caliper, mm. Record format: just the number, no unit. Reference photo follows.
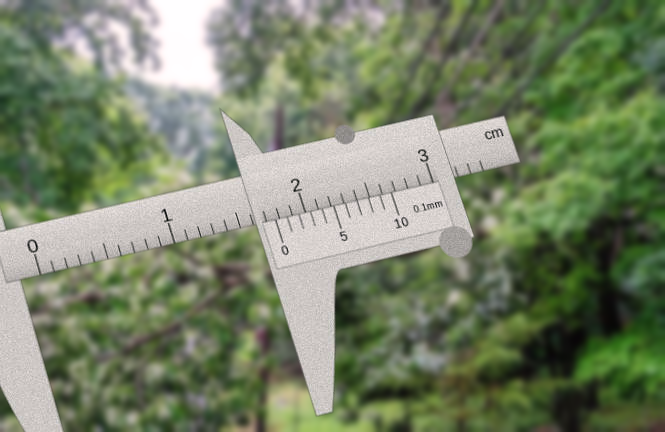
17.7
